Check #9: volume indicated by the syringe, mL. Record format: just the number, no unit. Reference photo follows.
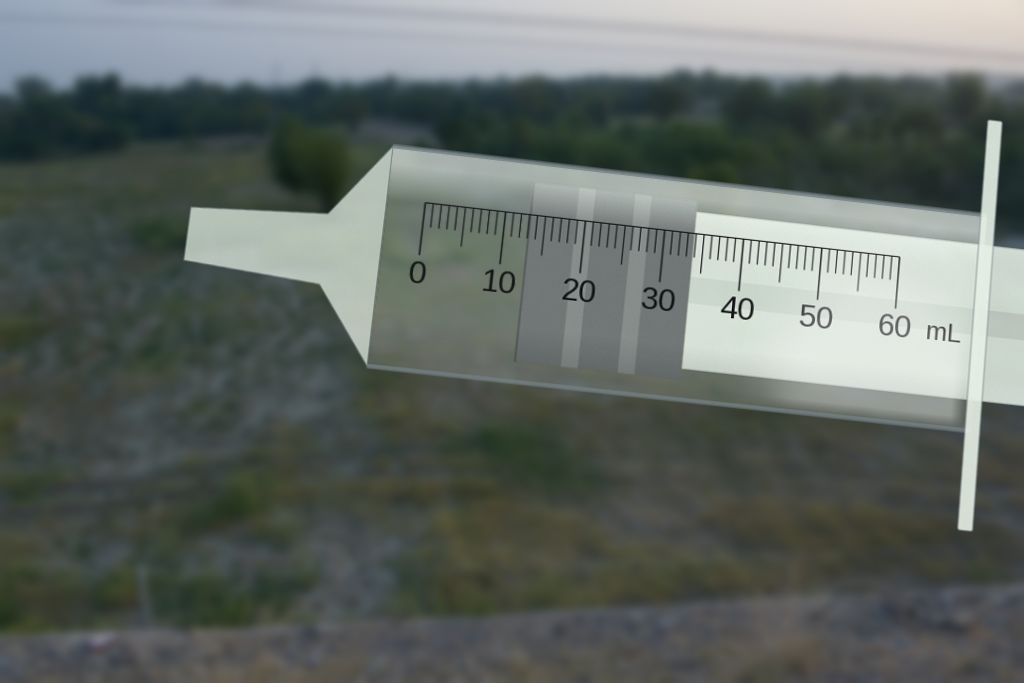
13
